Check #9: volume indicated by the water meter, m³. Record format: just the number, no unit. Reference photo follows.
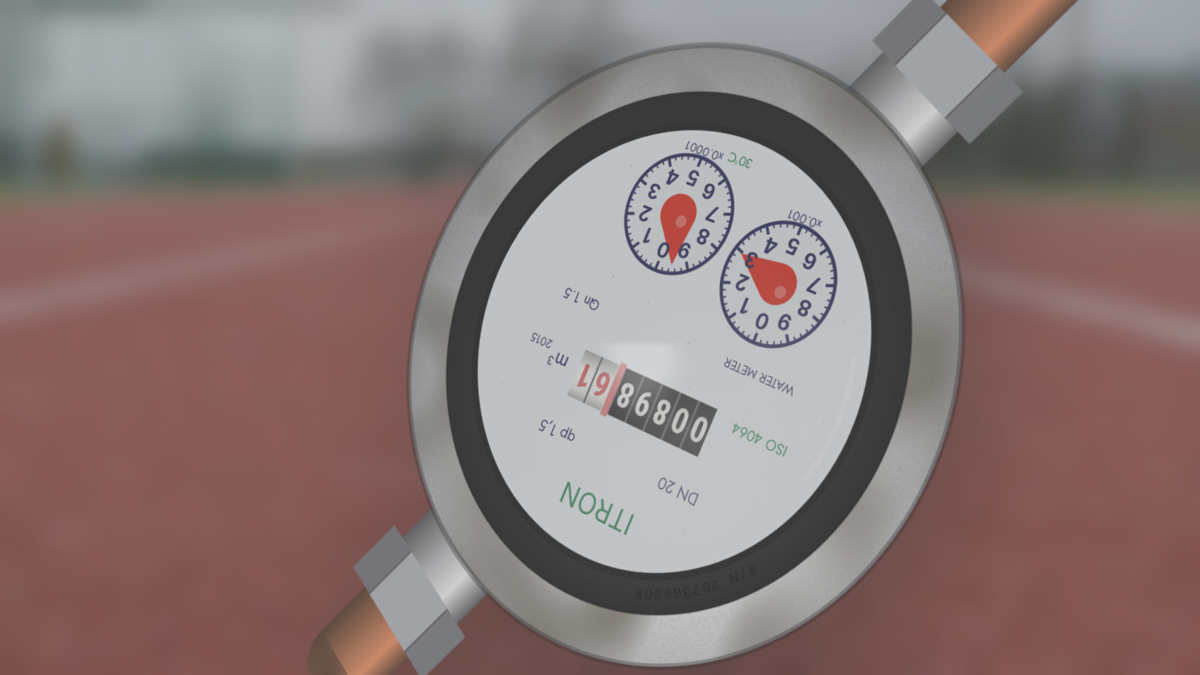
898.6129
